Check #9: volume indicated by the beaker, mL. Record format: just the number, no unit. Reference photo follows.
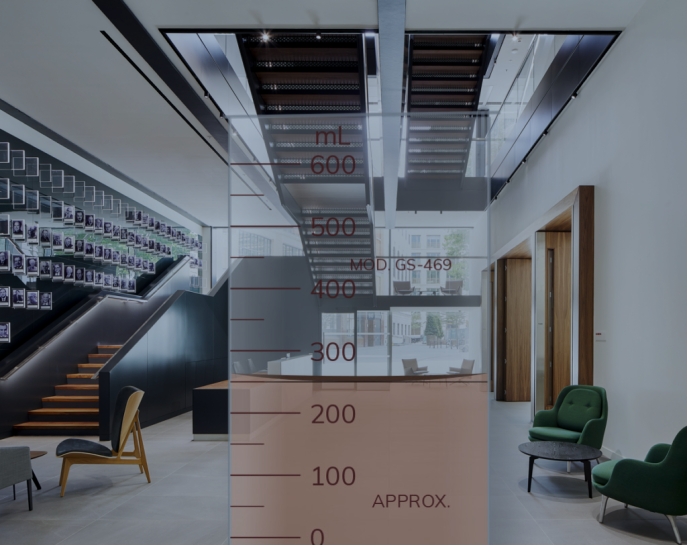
250
